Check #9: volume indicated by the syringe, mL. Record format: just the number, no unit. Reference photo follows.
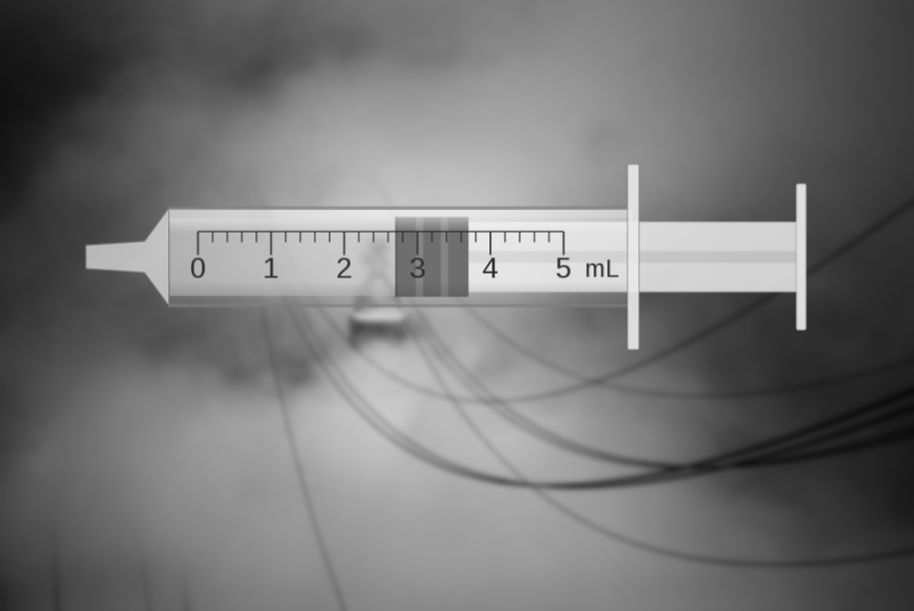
2.7
